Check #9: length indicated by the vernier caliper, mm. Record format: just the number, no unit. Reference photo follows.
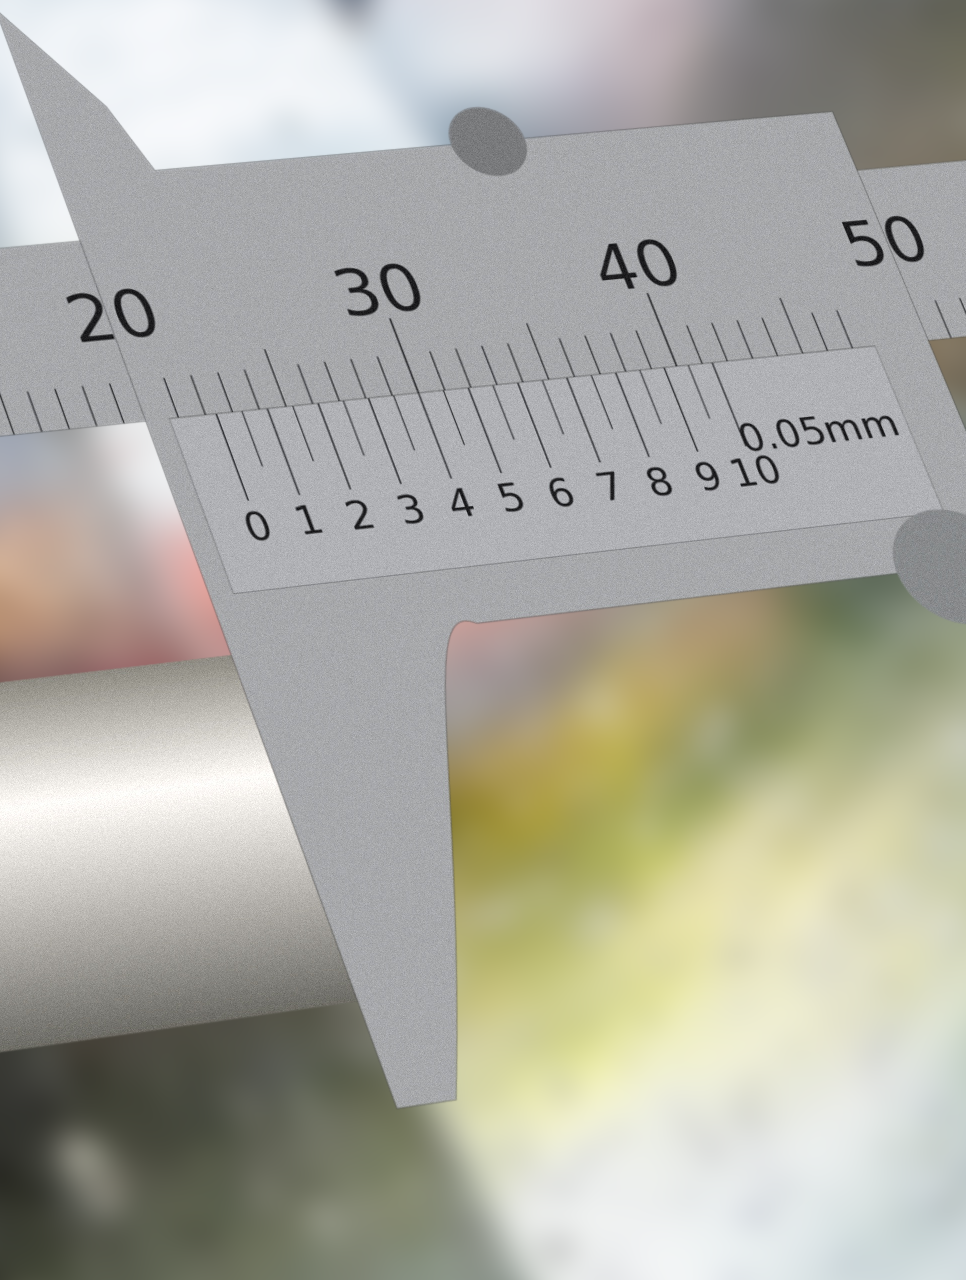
22.40
